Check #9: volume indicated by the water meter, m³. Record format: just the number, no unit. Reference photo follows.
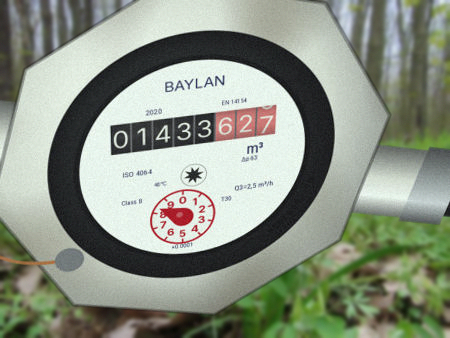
1433.6268
